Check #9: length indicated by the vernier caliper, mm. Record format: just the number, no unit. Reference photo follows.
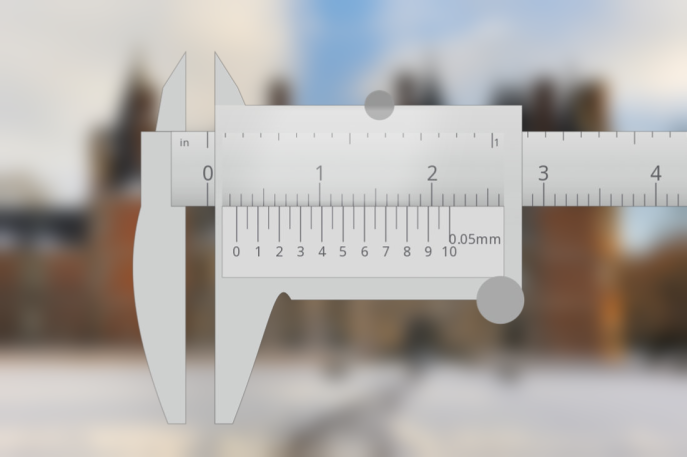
2.6
